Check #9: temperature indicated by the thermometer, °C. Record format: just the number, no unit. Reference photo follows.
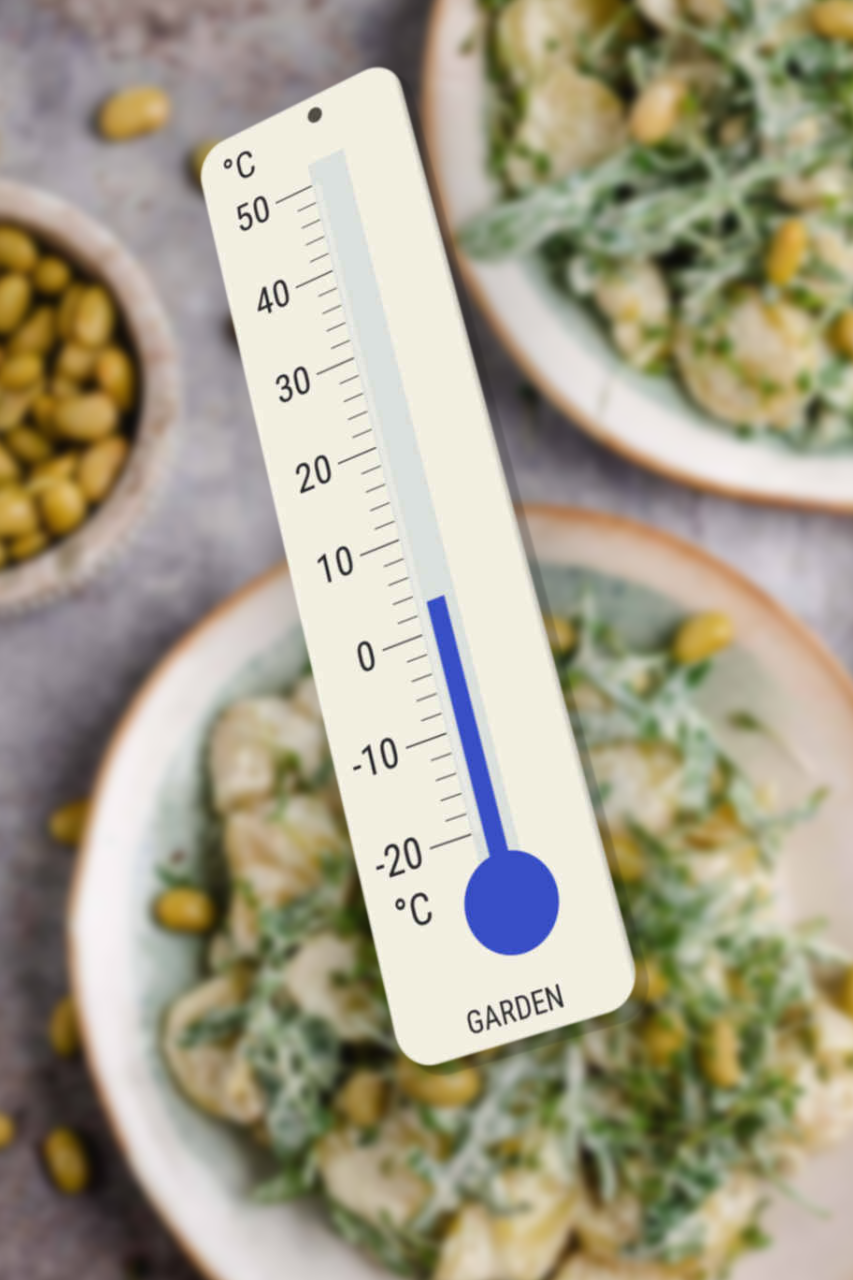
3
